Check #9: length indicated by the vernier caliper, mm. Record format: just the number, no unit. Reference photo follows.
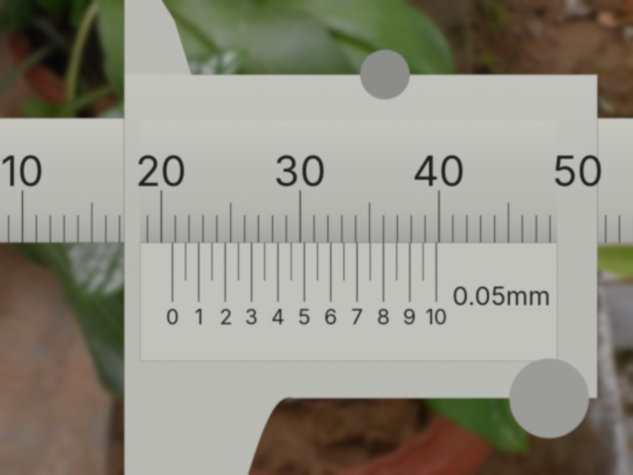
20.8
